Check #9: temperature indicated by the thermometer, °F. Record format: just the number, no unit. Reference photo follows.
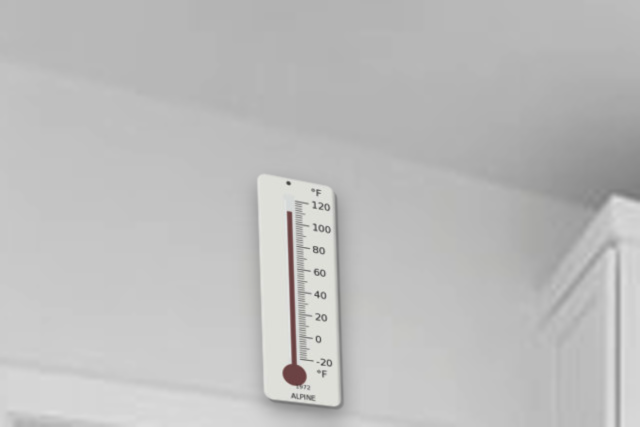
110
